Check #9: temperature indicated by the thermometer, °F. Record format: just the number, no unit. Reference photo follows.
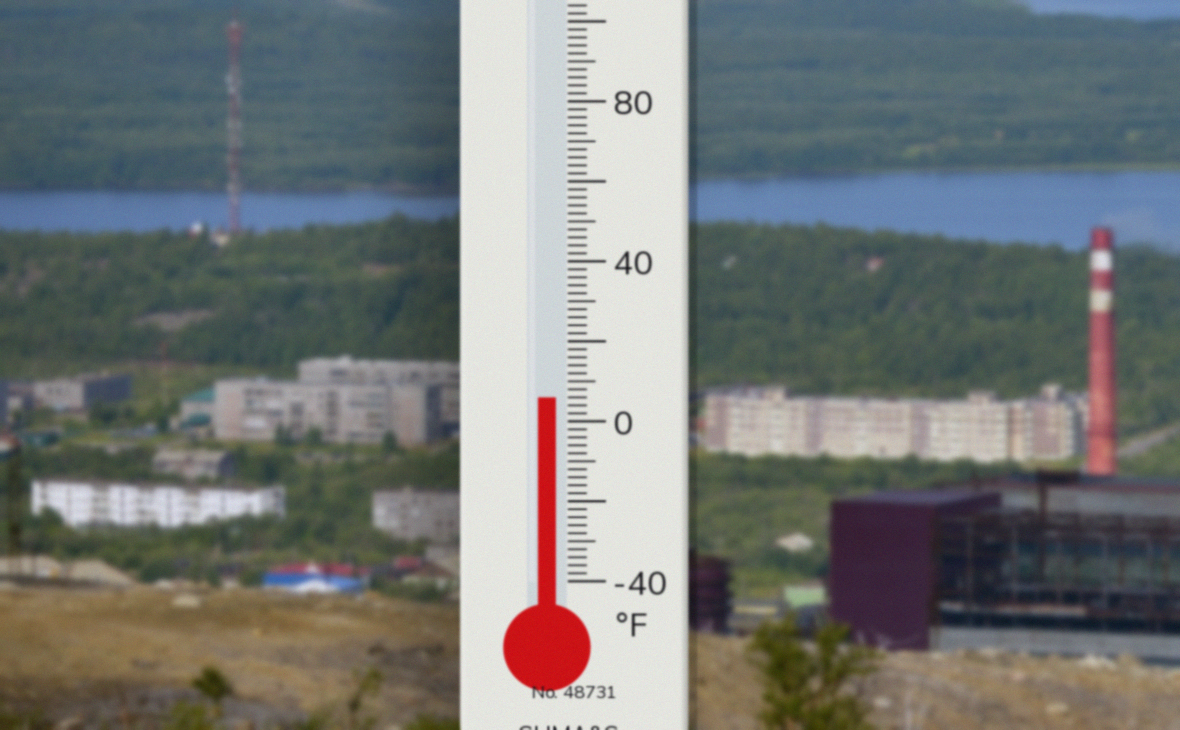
6
